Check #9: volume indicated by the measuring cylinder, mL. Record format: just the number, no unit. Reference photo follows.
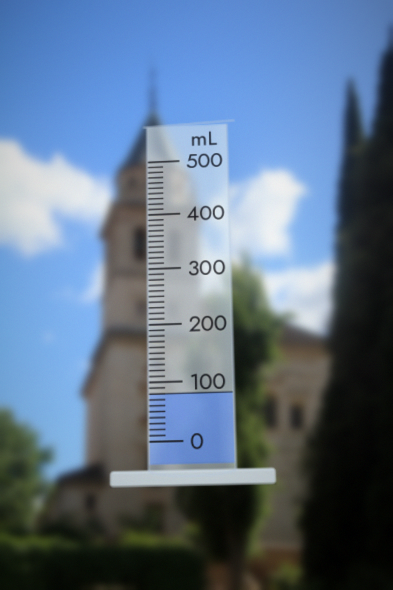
80
